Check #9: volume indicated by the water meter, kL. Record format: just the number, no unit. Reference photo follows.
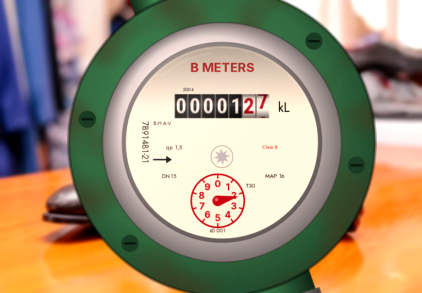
1.272
